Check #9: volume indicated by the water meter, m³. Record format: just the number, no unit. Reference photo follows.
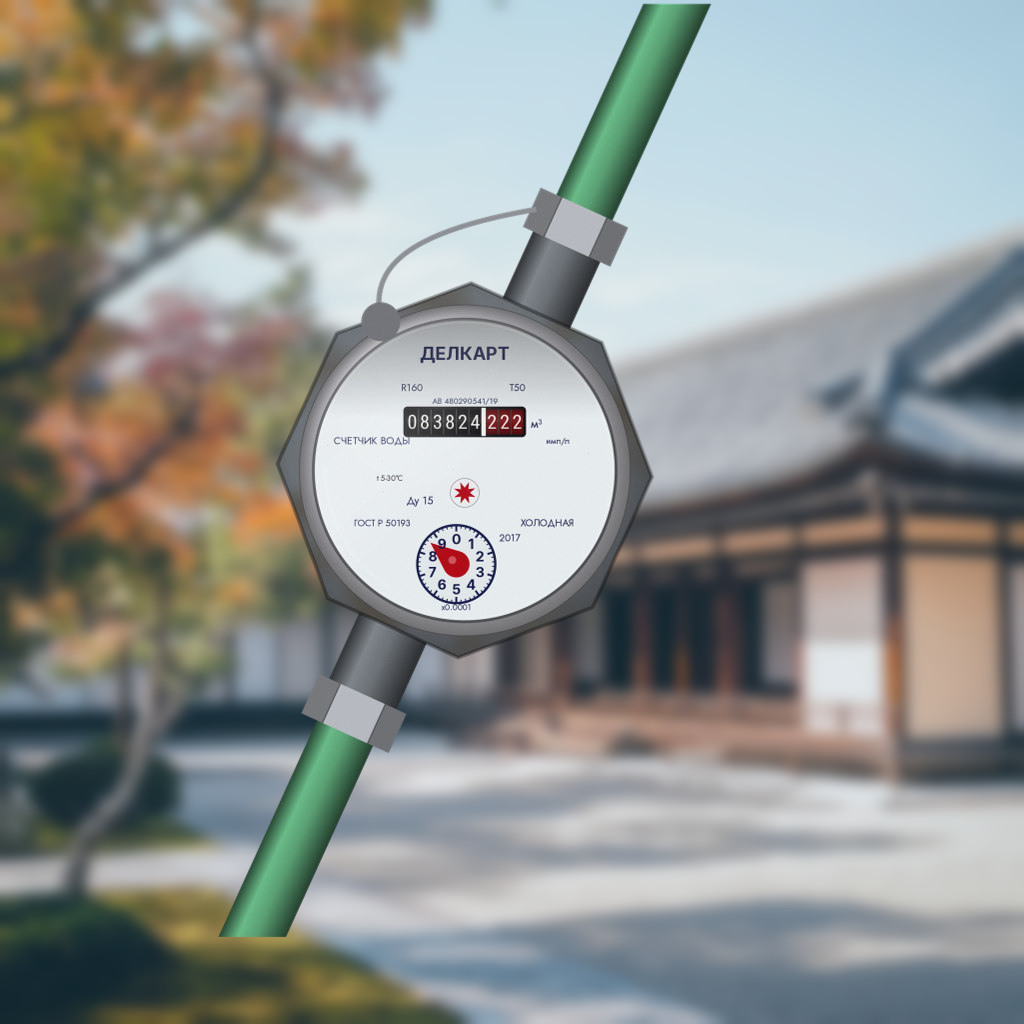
83824.2228
